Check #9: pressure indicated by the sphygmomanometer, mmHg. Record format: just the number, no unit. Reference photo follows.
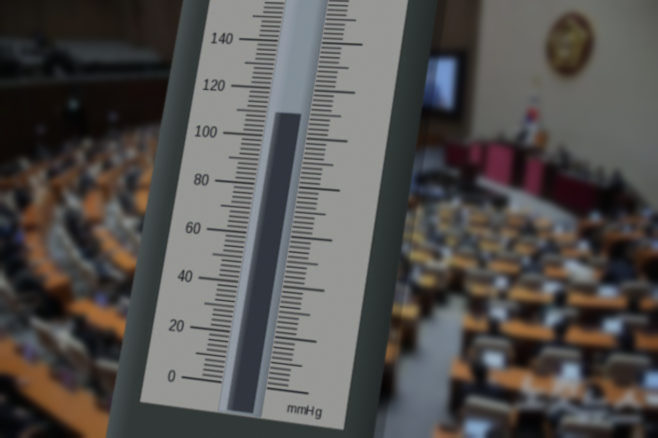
110
